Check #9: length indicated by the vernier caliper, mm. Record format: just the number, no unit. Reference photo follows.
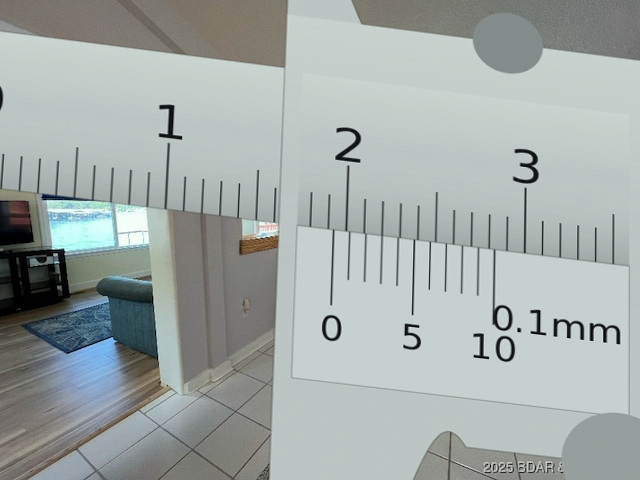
19.3
